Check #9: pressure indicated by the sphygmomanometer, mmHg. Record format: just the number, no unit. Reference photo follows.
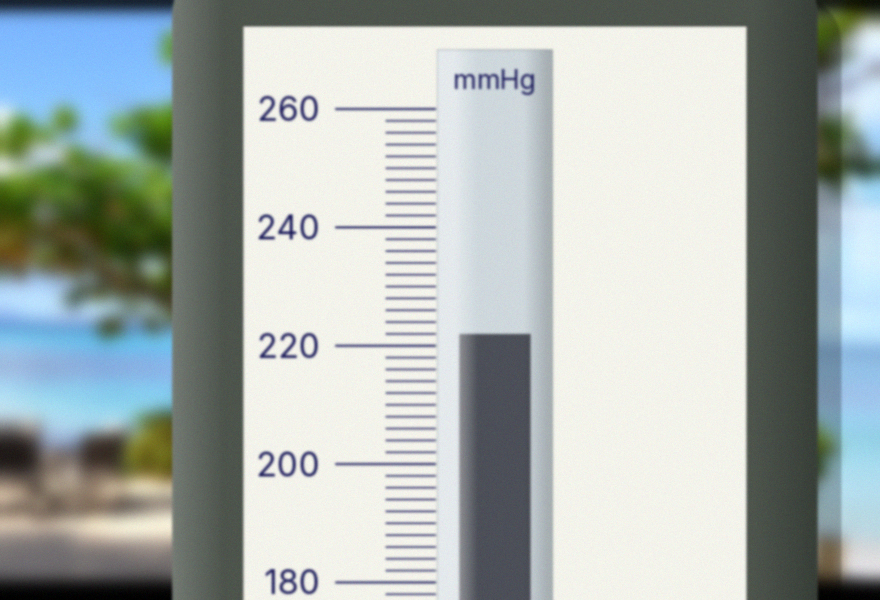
222
